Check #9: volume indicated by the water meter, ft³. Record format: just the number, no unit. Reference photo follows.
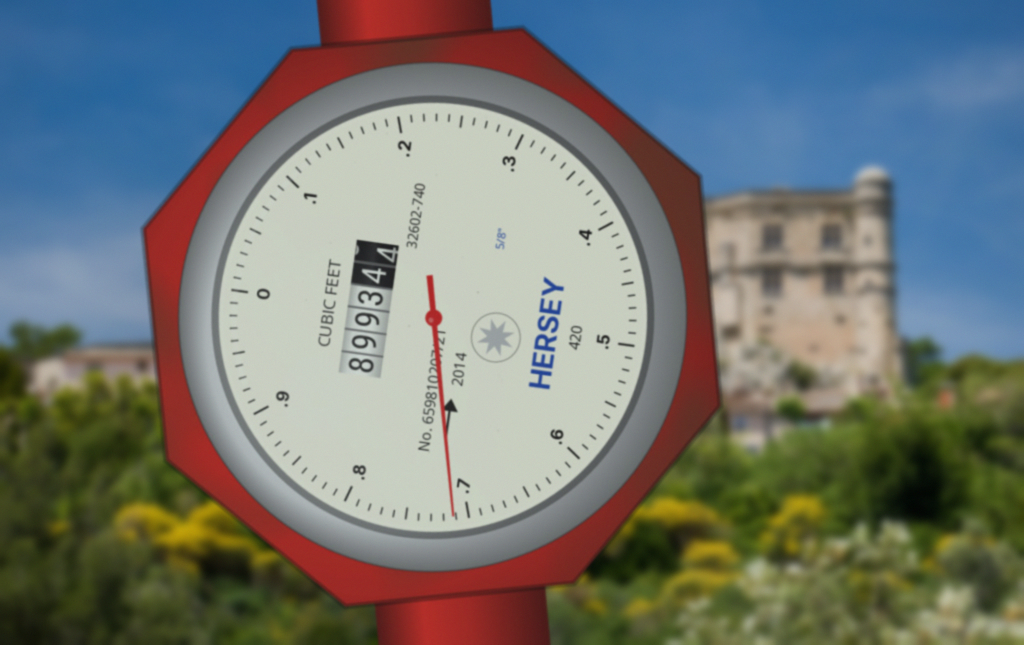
899343.71
